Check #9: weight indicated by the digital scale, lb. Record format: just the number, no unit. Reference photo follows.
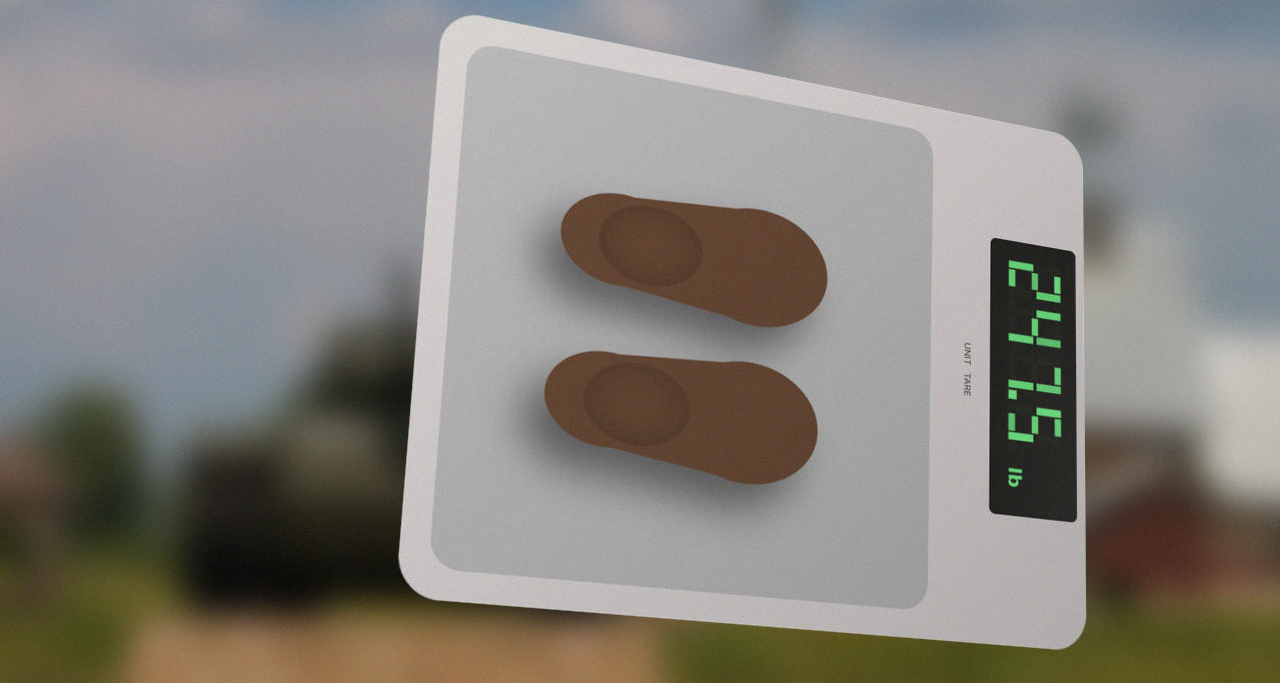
247.5
